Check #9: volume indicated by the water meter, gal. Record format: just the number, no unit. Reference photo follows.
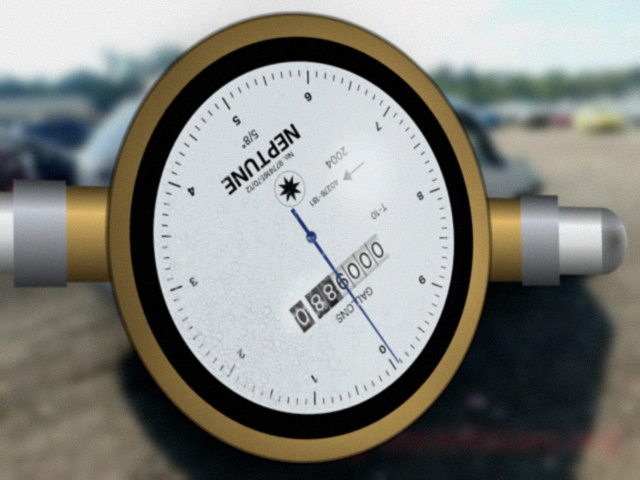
9879.9
